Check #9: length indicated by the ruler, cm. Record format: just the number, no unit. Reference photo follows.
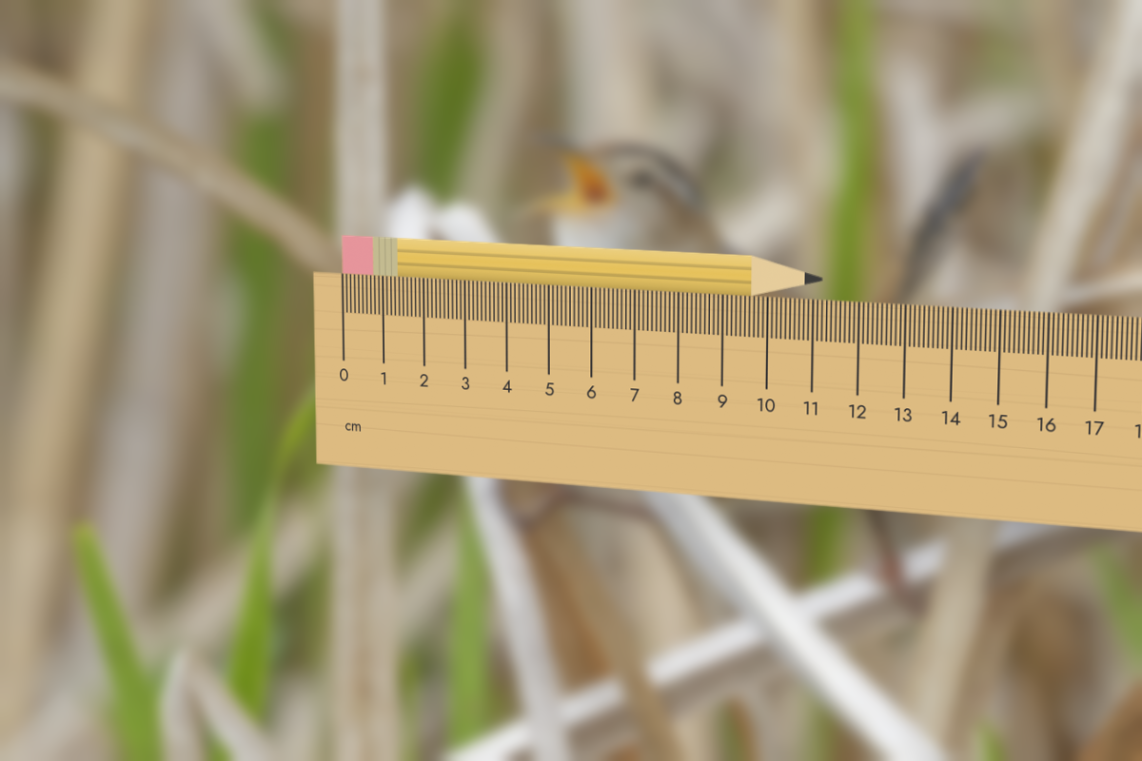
11.2
